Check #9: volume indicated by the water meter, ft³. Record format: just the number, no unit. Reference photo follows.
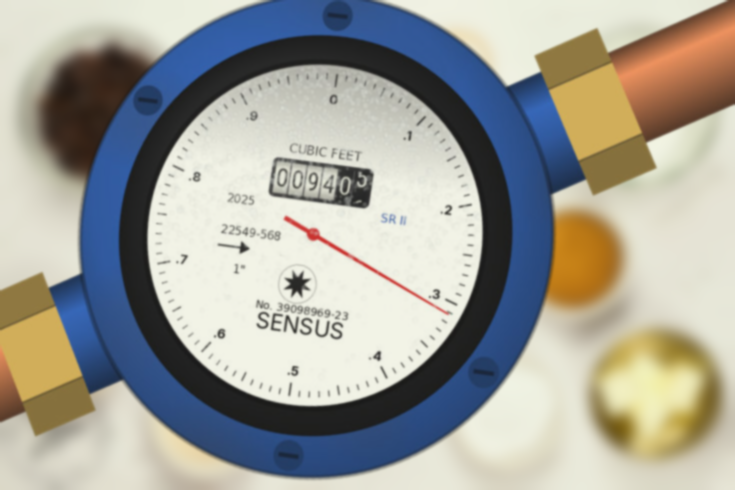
9405.31
